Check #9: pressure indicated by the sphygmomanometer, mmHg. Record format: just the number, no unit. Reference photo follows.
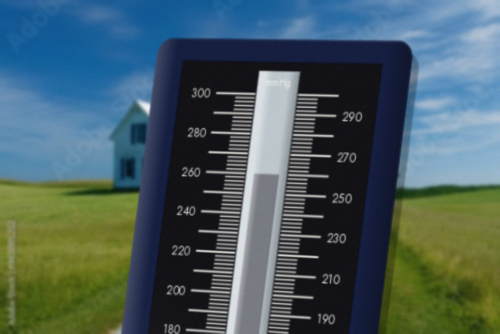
260
